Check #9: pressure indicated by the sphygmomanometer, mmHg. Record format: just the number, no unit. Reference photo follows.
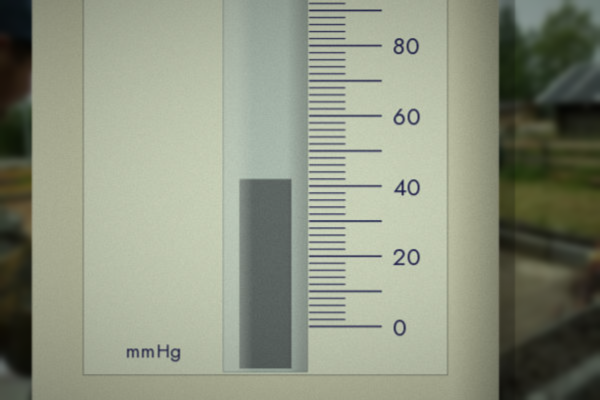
42
